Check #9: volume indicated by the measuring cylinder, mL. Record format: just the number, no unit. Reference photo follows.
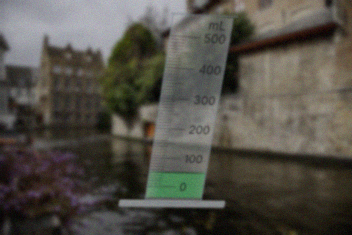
50
